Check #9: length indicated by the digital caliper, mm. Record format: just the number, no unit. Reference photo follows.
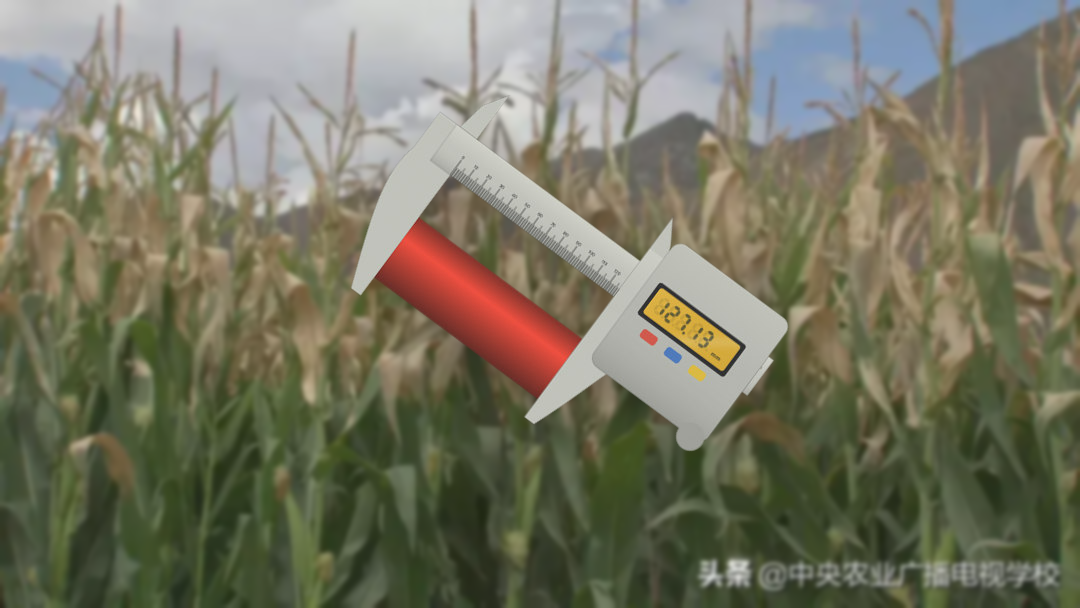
127.13
